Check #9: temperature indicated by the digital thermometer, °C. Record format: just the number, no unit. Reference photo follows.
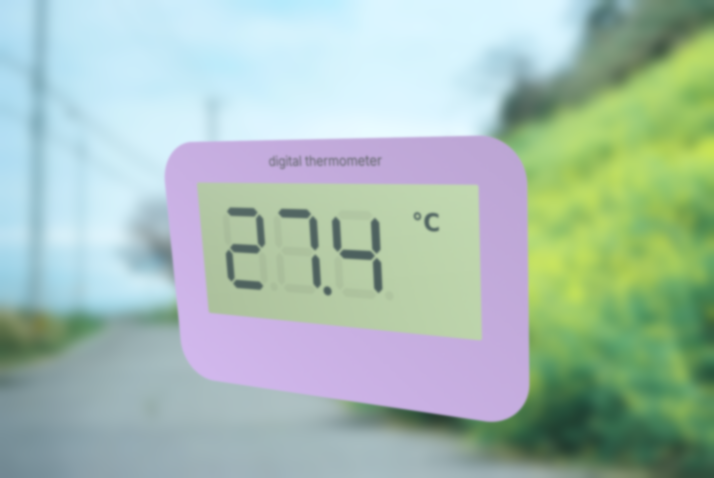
27.4
